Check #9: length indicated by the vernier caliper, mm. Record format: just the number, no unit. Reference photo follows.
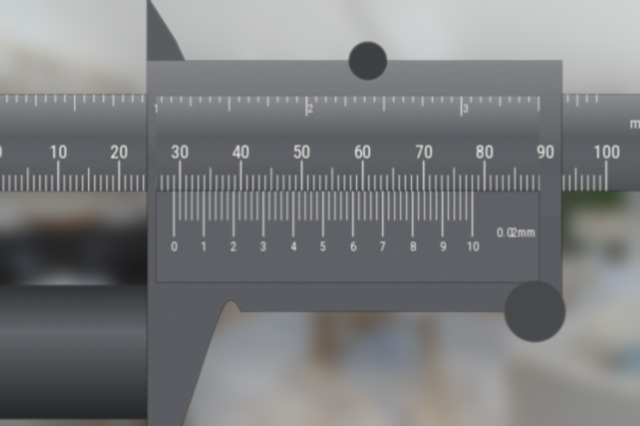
29.0
